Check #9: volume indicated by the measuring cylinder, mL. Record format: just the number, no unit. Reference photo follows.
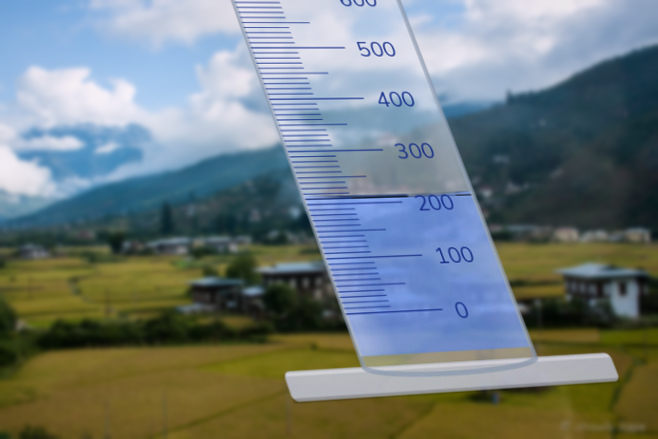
210
